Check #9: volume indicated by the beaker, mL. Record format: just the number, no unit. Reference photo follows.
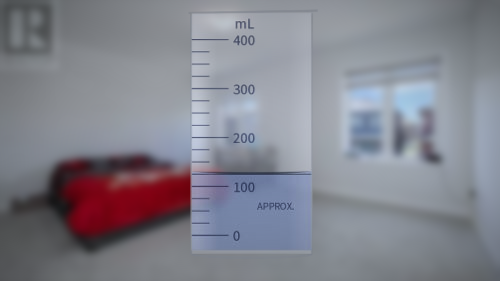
125
